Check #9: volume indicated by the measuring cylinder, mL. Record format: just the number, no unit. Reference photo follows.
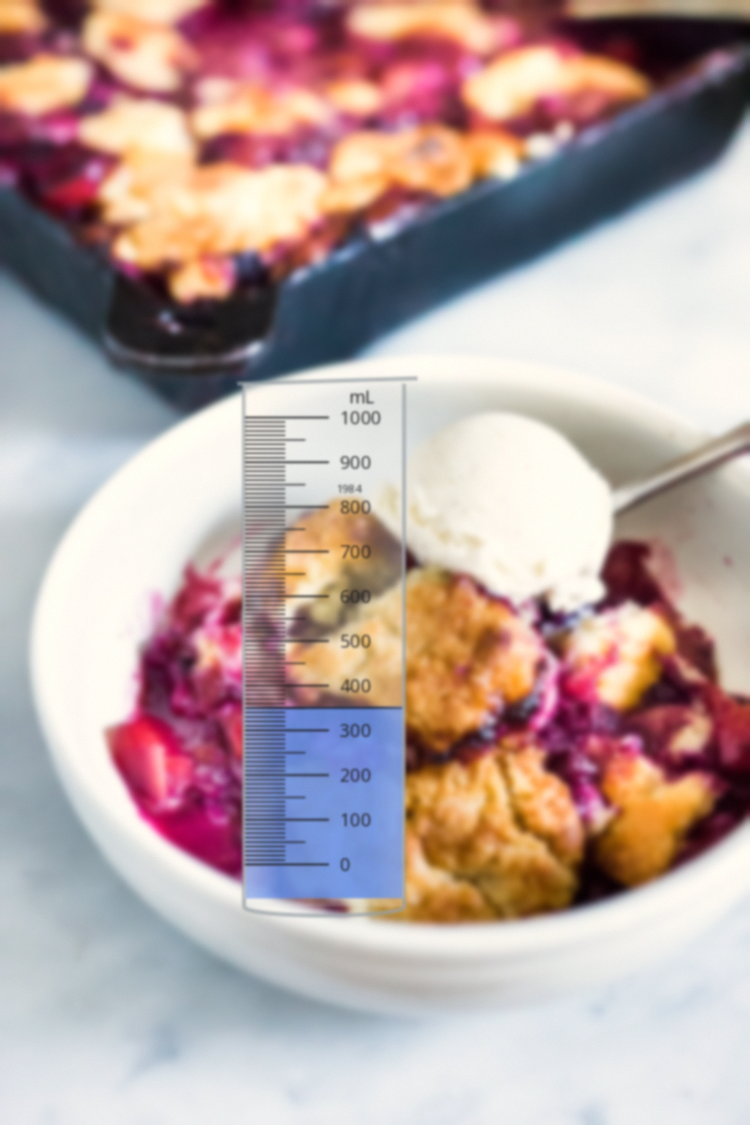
350
